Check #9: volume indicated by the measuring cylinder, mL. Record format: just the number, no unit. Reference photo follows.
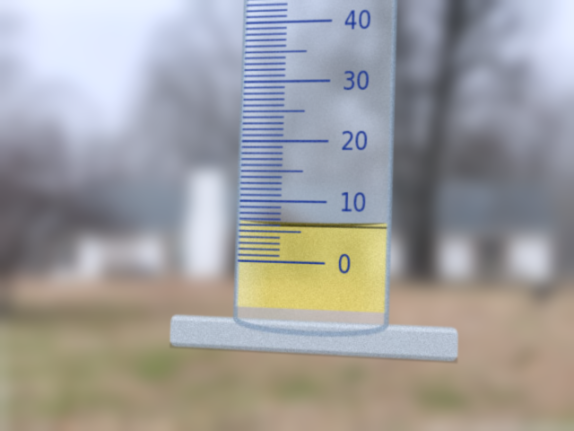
6
